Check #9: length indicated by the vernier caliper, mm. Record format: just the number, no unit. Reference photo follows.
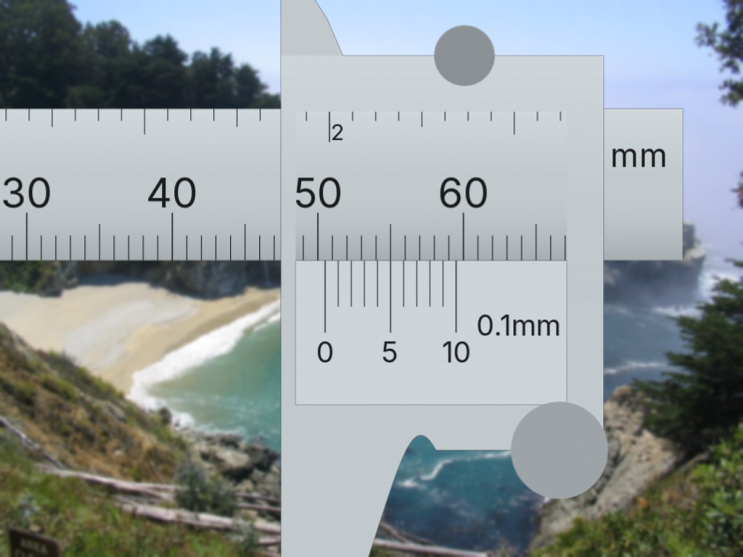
50.5
